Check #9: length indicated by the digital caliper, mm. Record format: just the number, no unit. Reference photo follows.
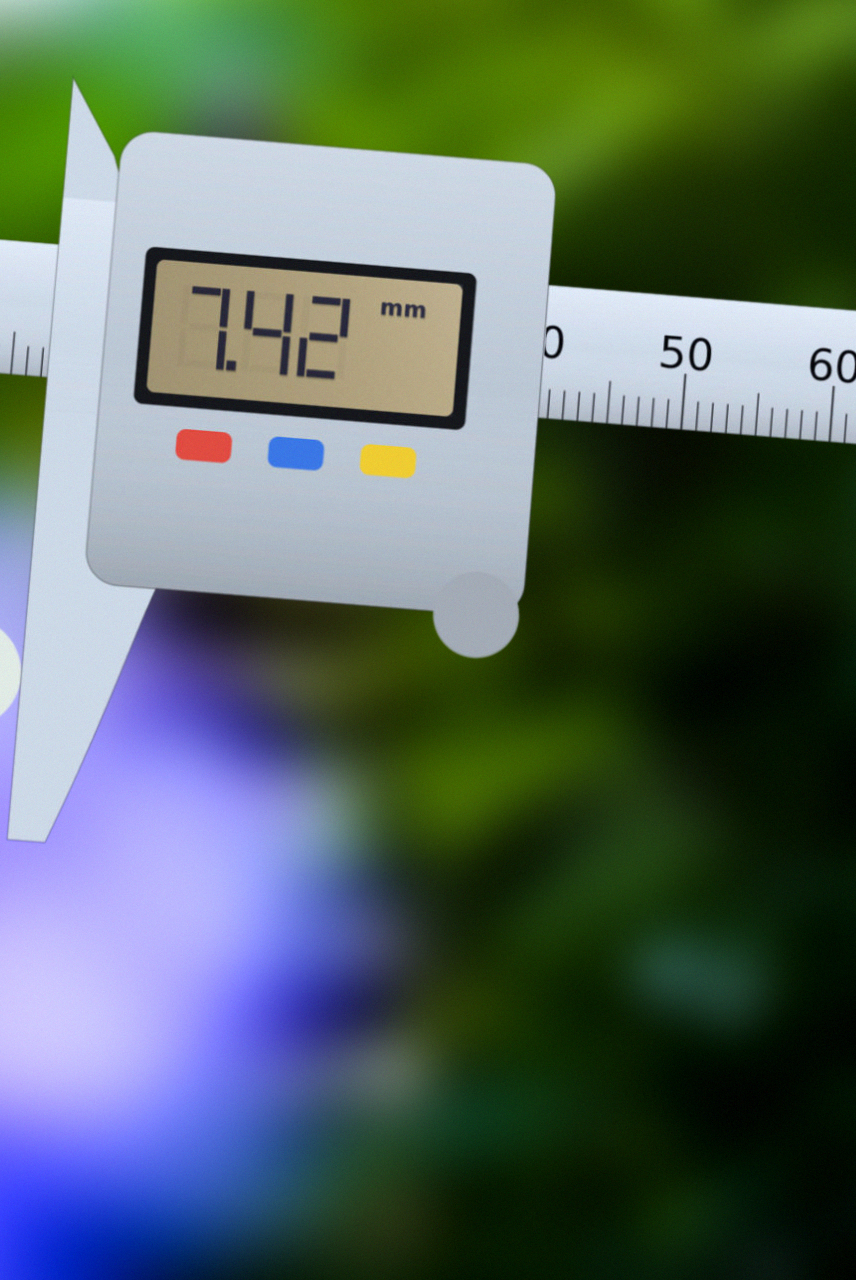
7.42
